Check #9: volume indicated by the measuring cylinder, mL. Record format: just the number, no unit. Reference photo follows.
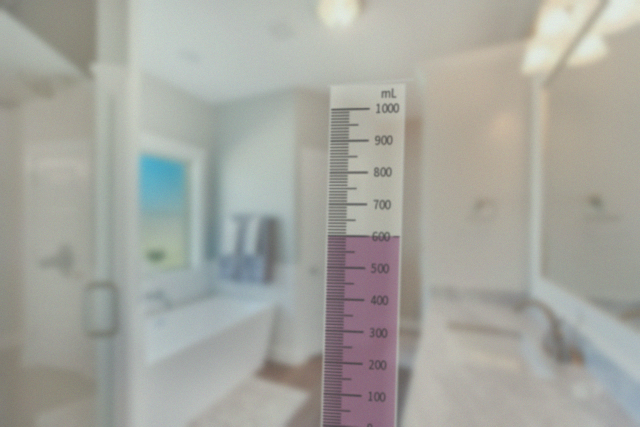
600
